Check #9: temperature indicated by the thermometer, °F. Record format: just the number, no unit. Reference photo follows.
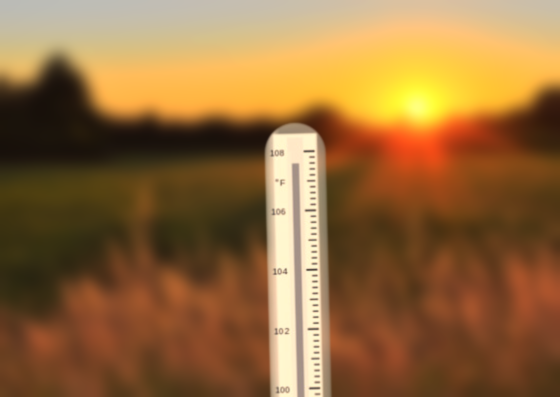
107.6
